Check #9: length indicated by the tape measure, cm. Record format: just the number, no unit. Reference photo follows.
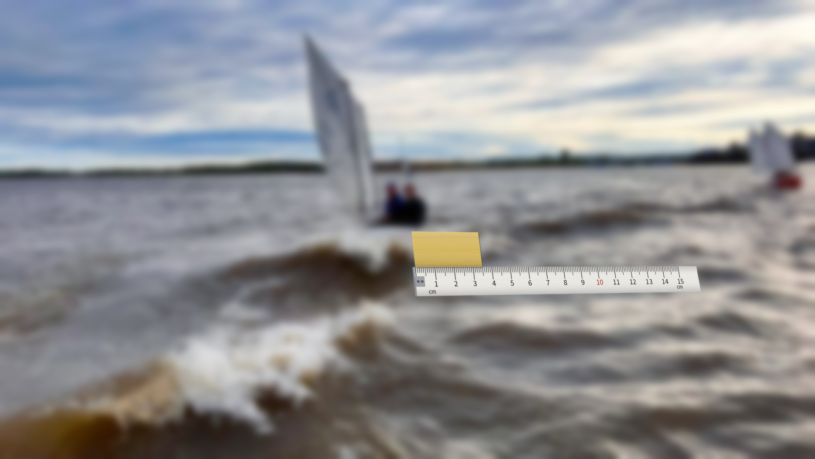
3.5
